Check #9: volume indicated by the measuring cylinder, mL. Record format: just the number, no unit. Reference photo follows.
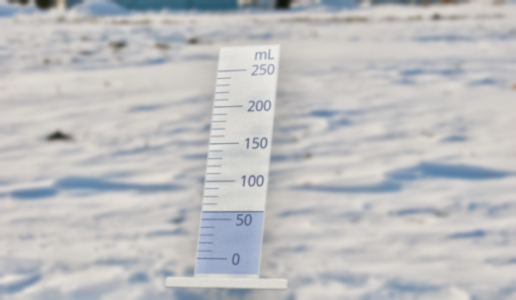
60
